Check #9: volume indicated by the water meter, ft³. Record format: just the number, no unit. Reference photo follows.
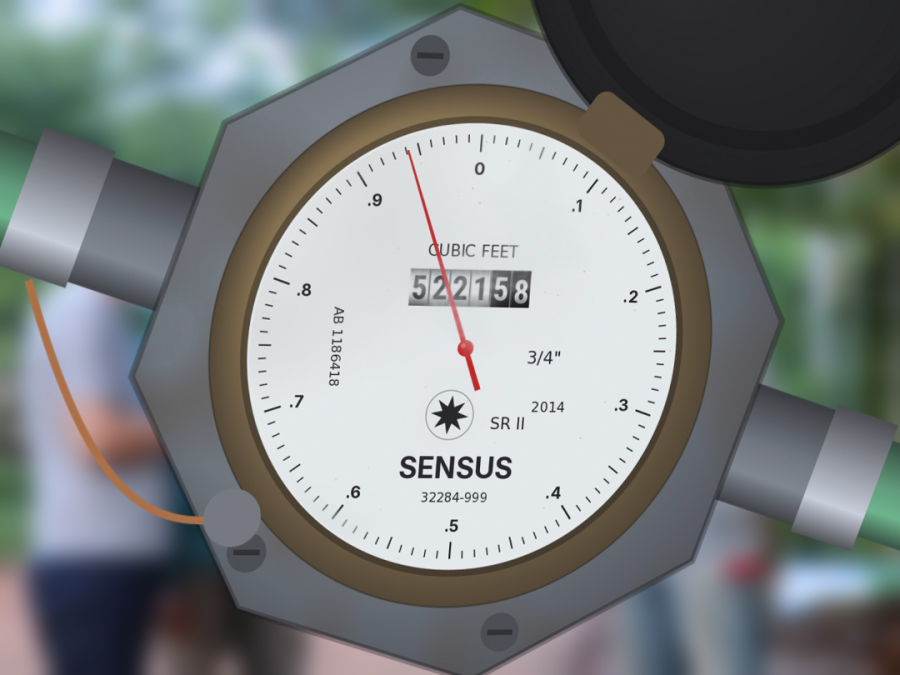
522157.94
